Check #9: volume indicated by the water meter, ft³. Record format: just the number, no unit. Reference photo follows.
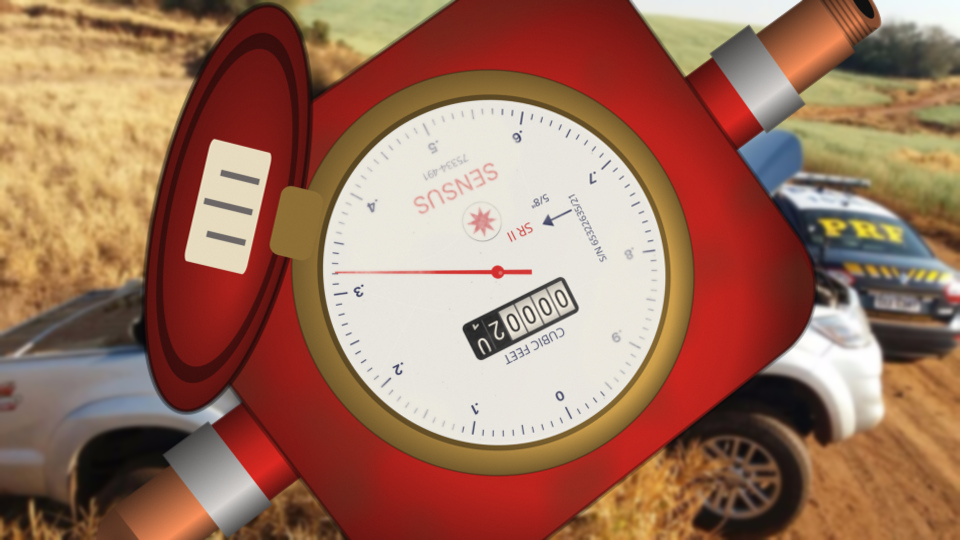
20.32
